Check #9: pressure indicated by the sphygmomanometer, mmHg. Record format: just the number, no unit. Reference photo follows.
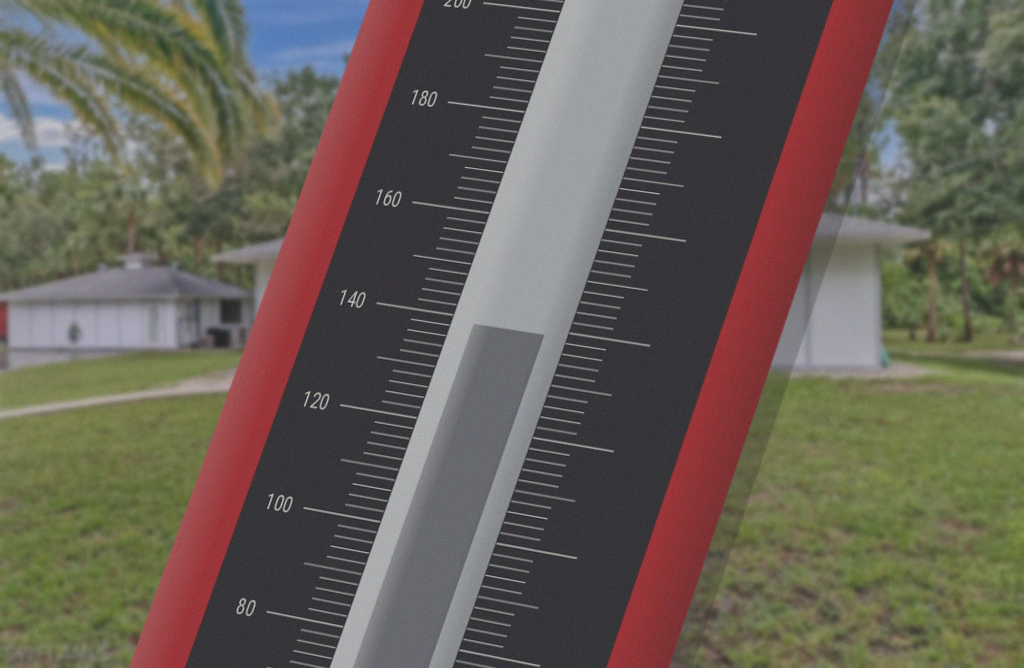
139
